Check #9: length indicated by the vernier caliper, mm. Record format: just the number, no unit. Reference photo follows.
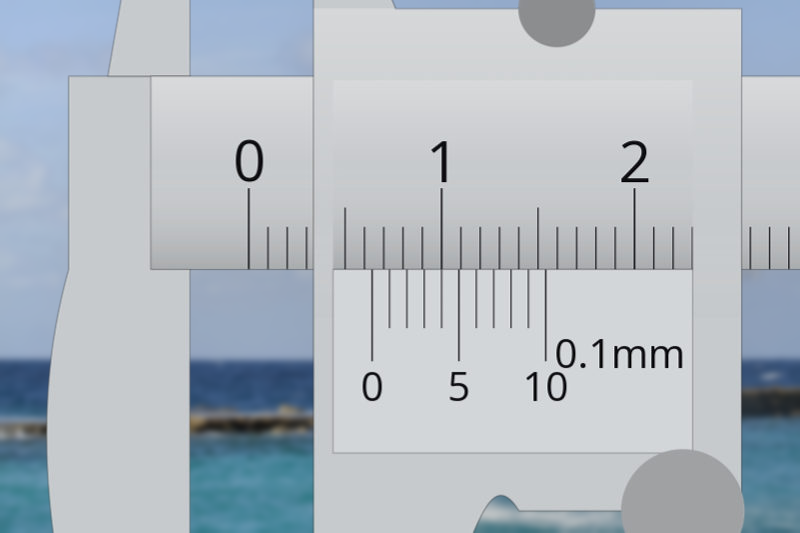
6.4
